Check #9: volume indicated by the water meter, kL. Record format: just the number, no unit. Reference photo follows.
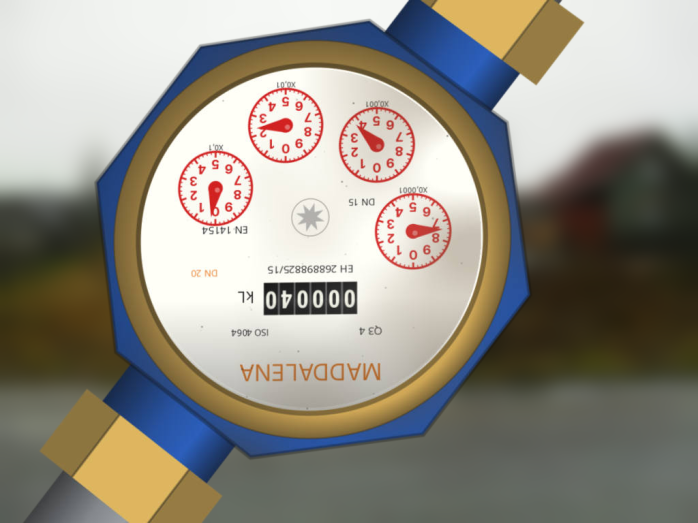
40.0237
